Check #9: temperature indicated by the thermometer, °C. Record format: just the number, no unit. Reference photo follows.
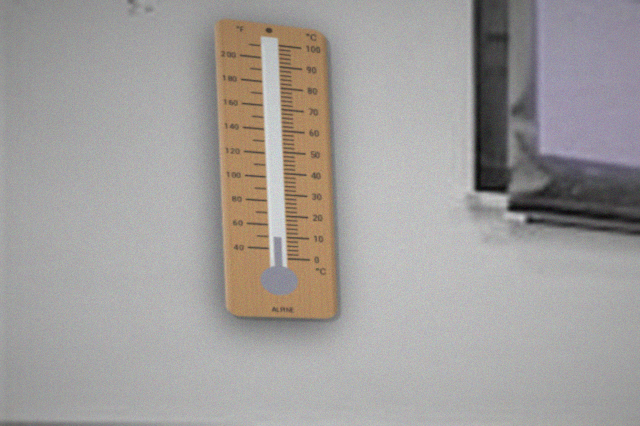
10
